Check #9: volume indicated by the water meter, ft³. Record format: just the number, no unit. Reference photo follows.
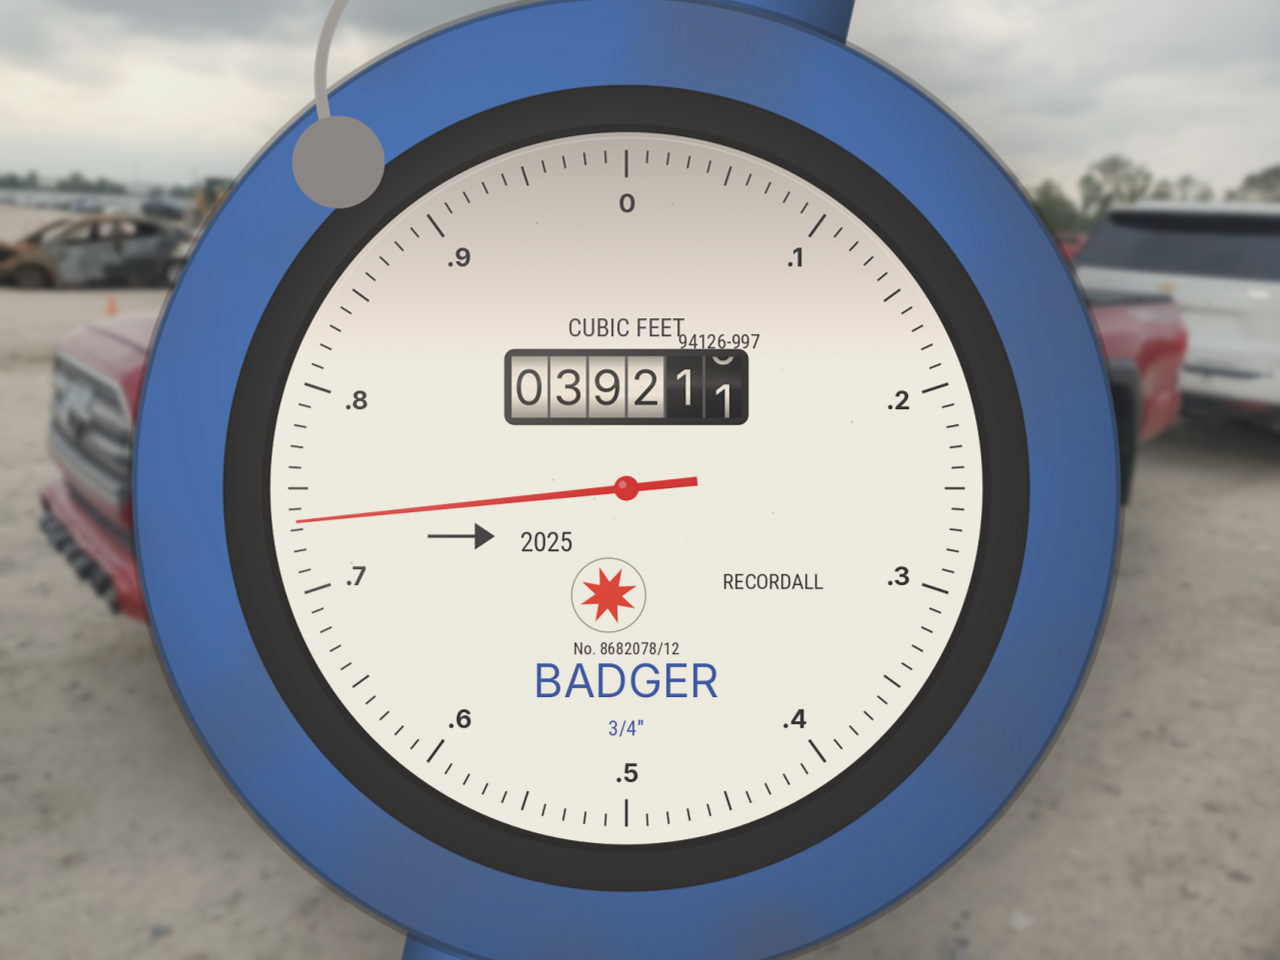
39210.73
